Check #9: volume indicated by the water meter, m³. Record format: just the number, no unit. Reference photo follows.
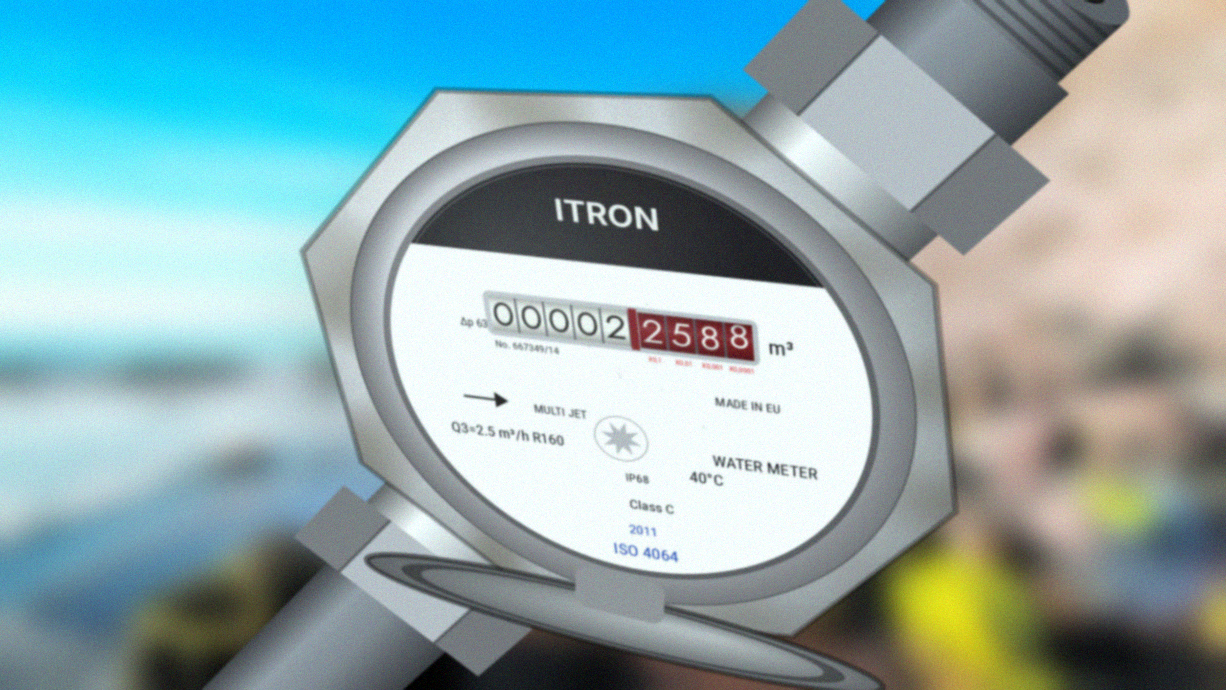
2.2588
